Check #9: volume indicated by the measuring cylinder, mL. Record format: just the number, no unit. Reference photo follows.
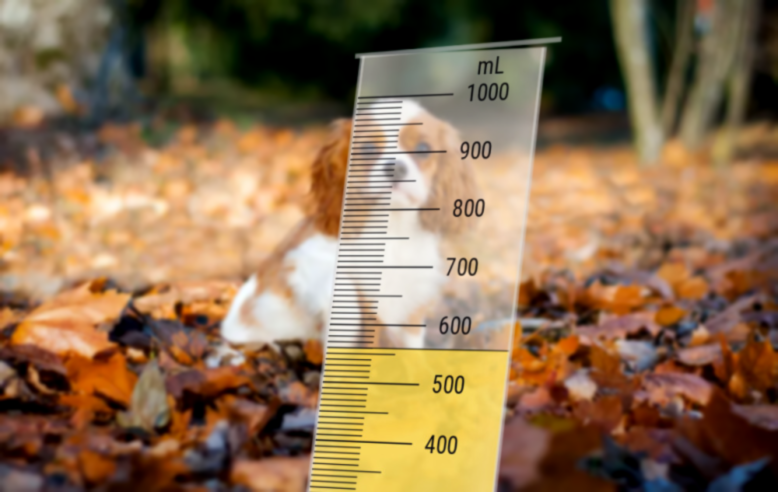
560
